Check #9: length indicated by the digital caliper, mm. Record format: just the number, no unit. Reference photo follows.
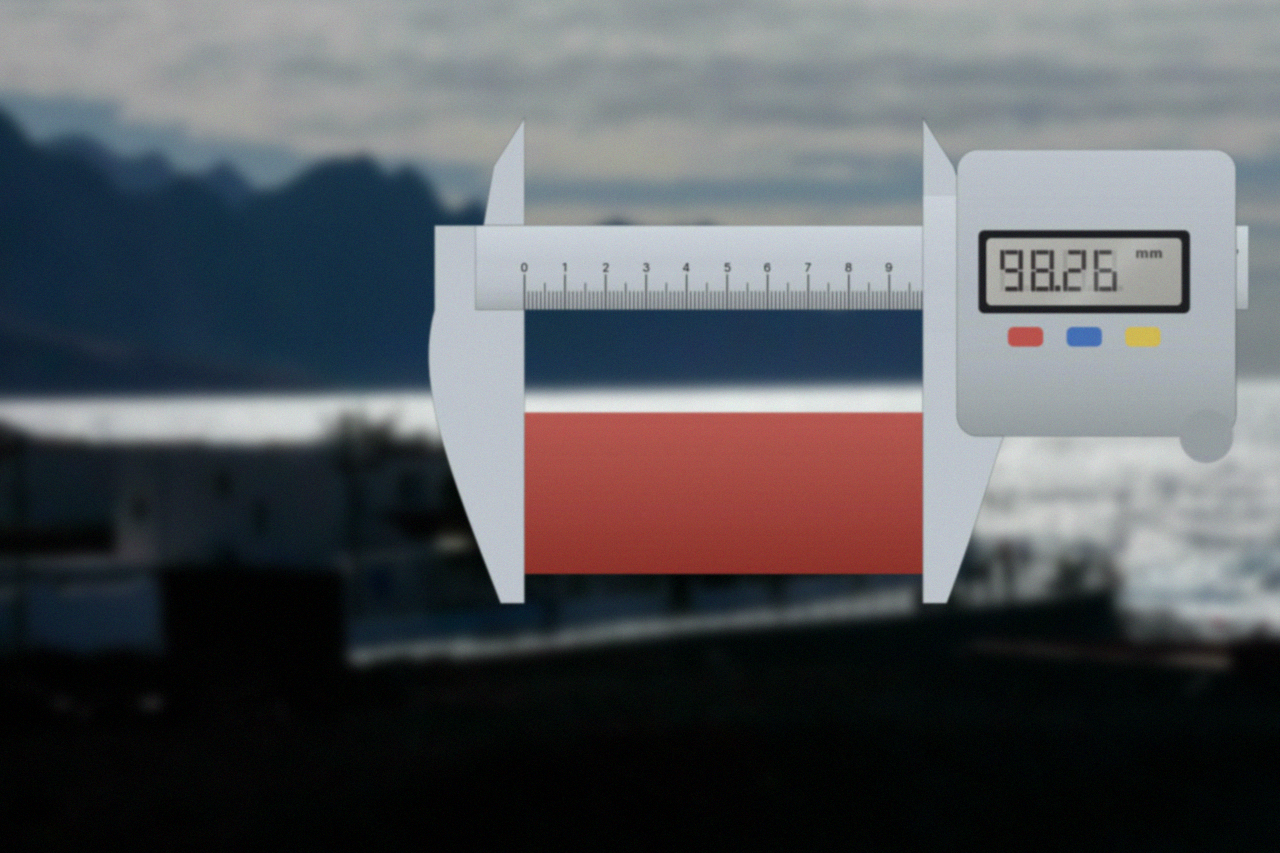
98.26
